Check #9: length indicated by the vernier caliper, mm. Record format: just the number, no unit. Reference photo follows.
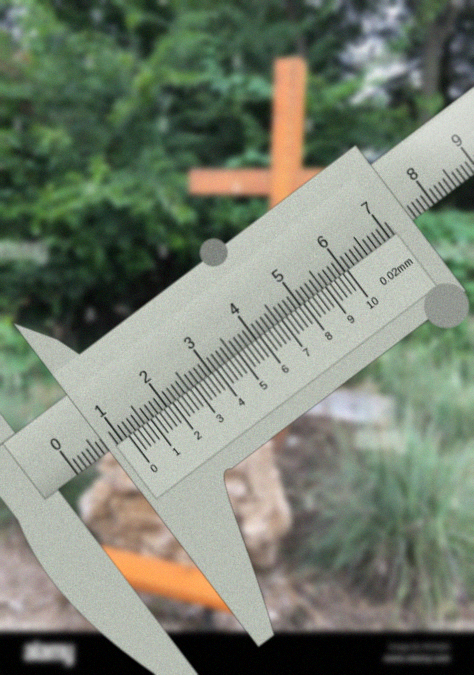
11.5
